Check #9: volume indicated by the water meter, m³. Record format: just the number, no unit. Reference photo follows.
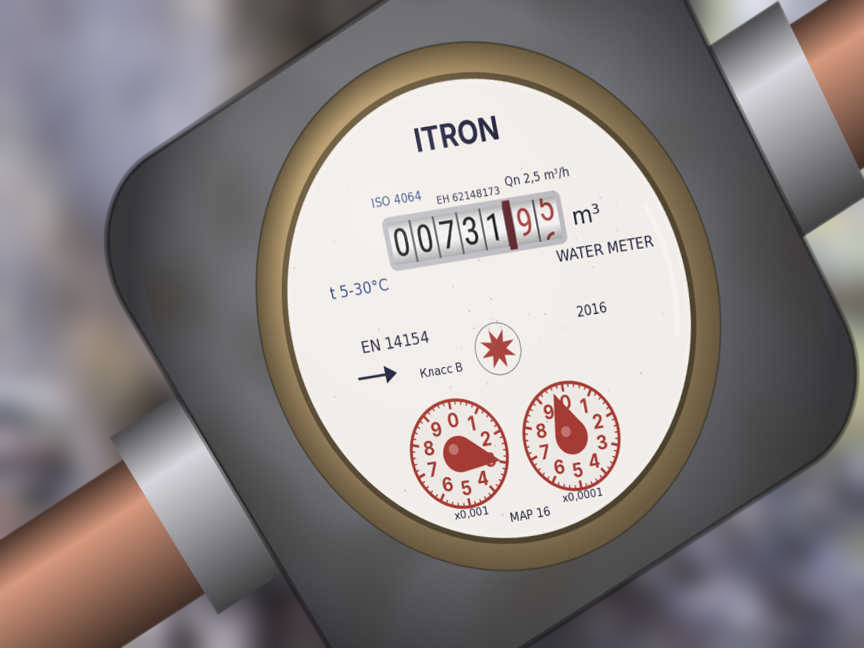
731.9529
